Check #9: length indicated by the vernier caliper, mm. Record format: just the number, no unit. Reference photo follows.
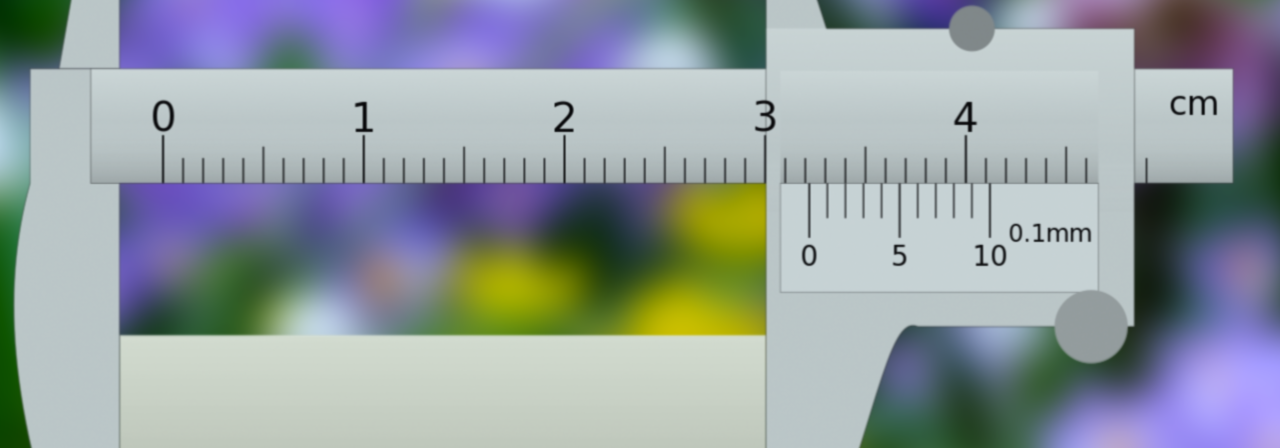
32.2
